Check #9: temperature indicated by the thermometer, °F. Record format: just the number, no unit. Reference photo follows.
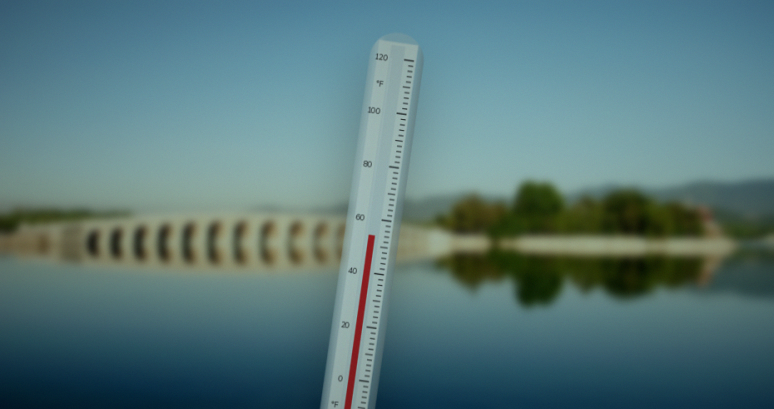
54
